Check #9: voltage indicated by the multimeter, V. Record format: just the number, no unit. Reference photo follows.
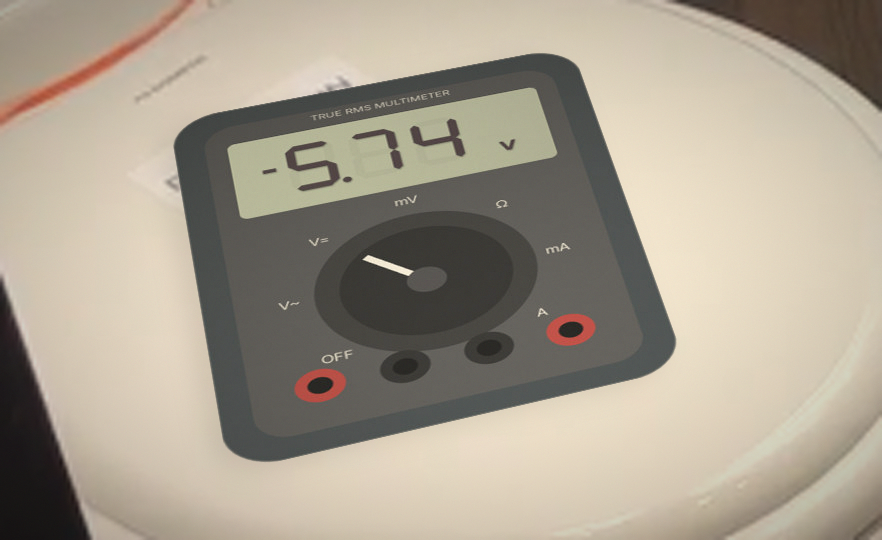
-5.74
